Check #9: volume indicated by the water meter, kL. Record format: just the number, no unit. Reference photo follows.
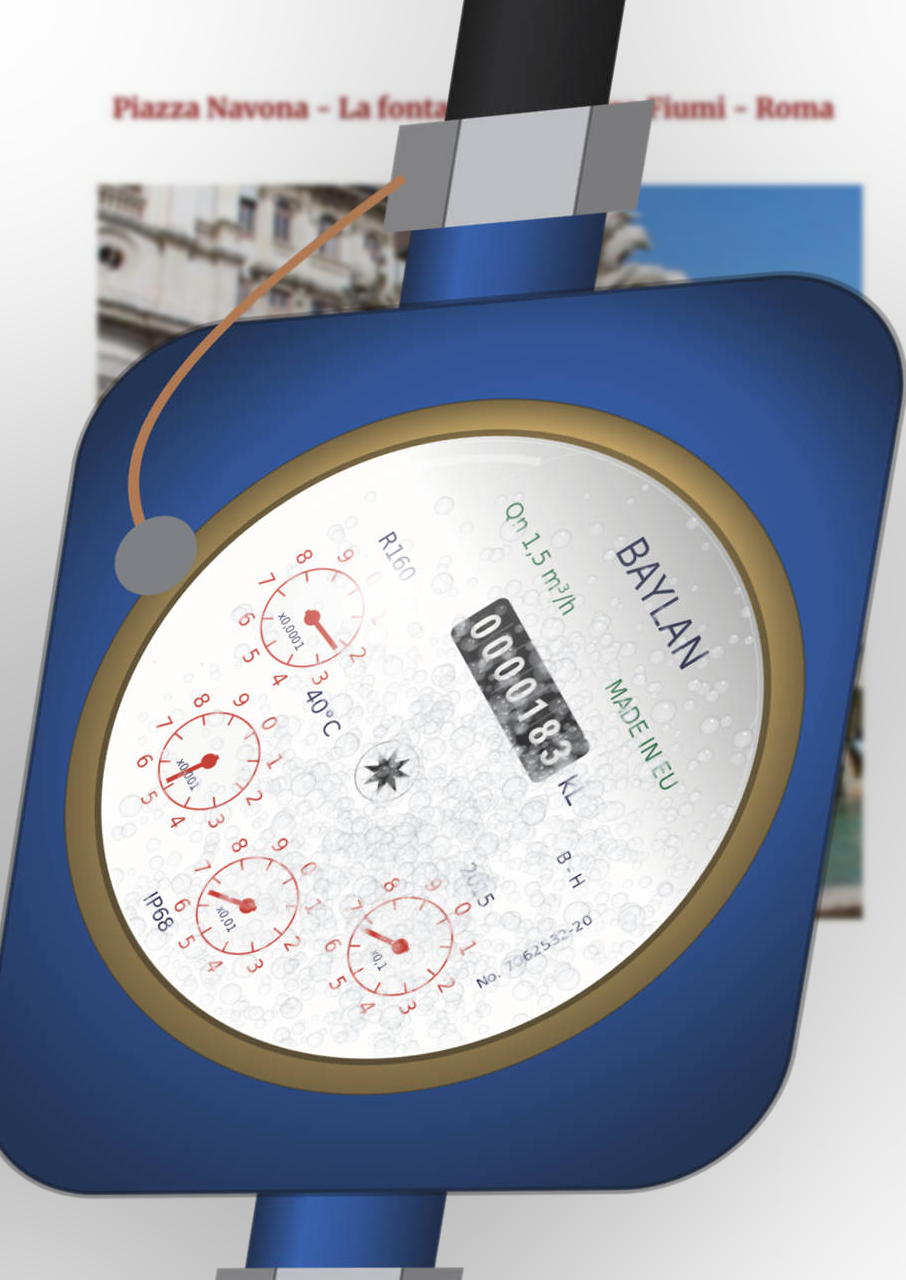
183.6652
